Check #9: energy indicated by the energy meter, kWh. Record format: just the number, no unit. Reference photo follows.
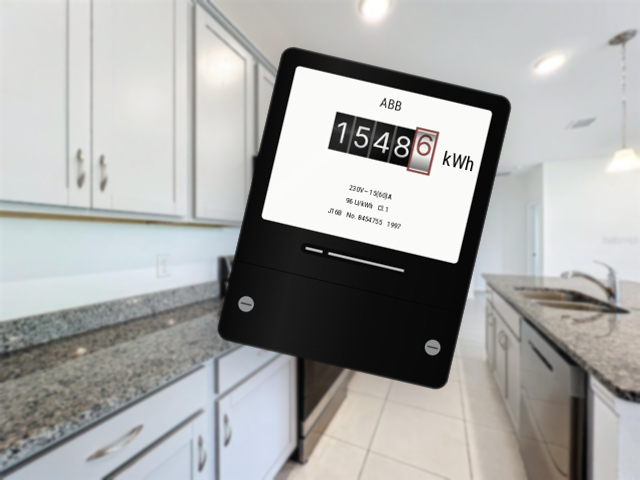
1548.6
